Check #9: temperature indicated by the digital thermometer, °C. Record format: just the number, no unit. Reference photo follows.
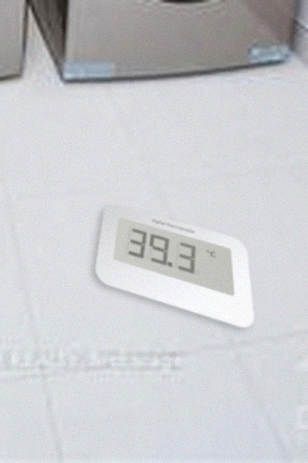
39.3
